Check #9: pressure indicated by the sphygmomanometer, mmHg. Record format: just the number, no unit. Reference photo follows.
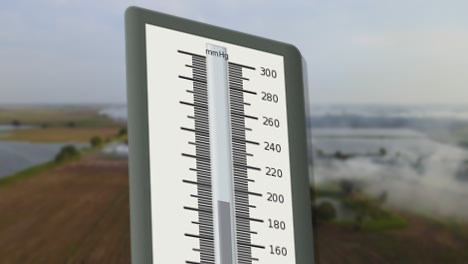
190
